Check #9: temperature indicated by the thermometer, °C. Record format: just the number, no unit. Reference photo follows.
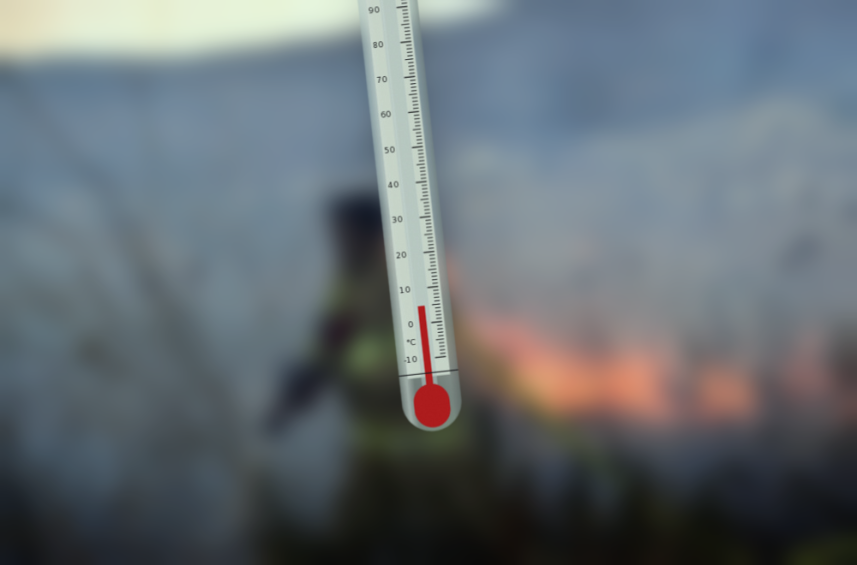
5
